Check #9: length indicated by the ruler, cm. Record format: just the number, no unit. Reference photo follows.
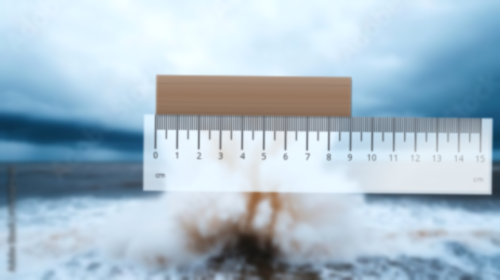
9
